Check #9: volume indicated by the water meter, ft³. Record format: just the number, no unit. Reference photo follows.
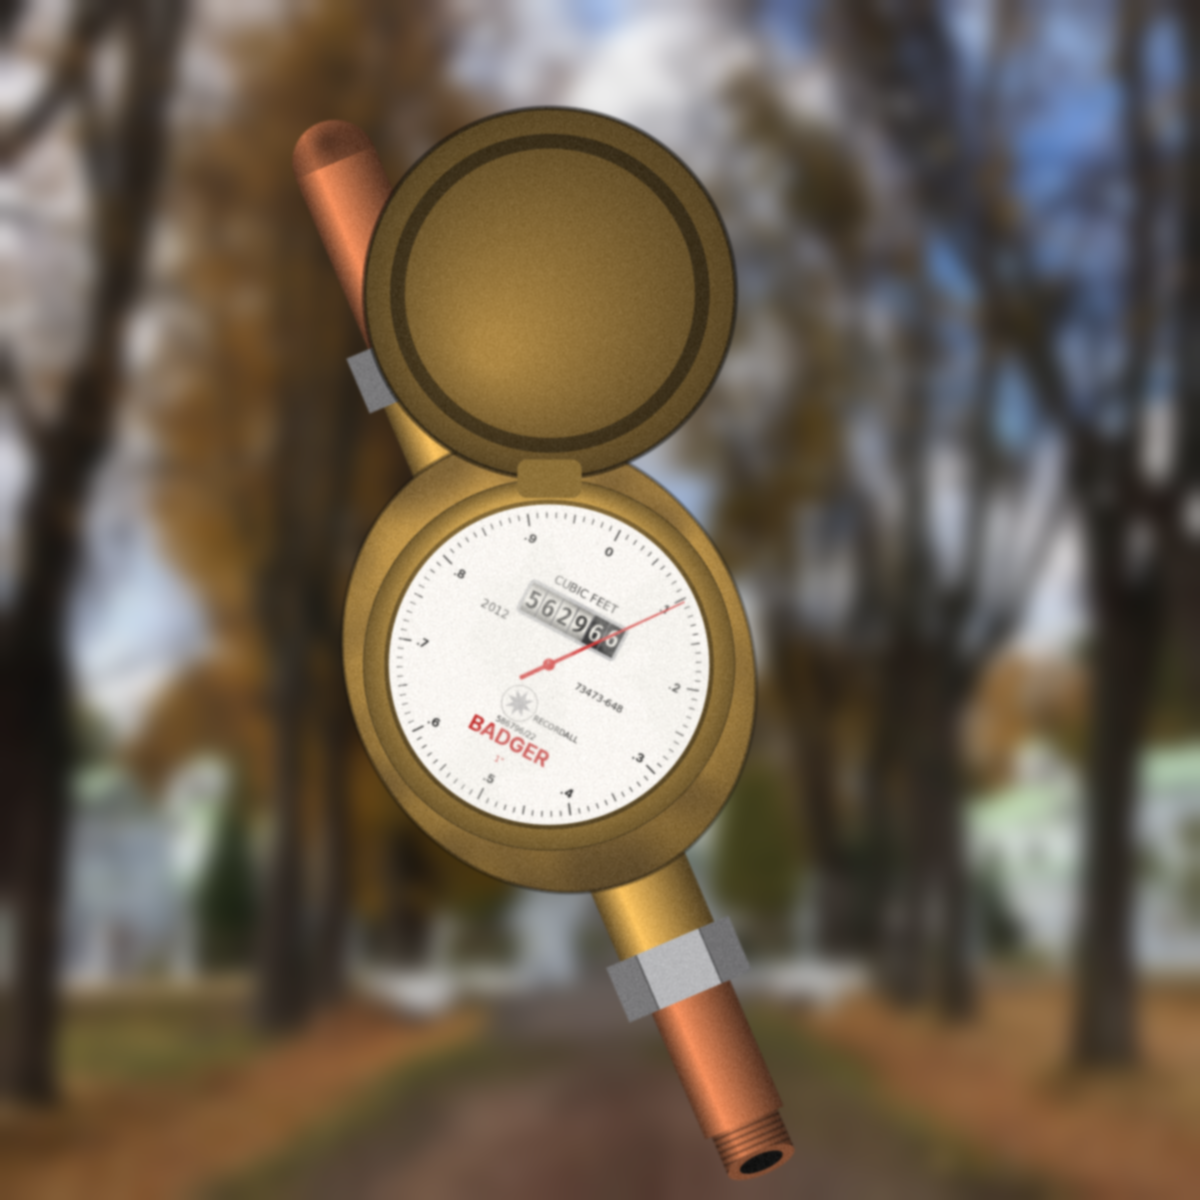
562966.10
